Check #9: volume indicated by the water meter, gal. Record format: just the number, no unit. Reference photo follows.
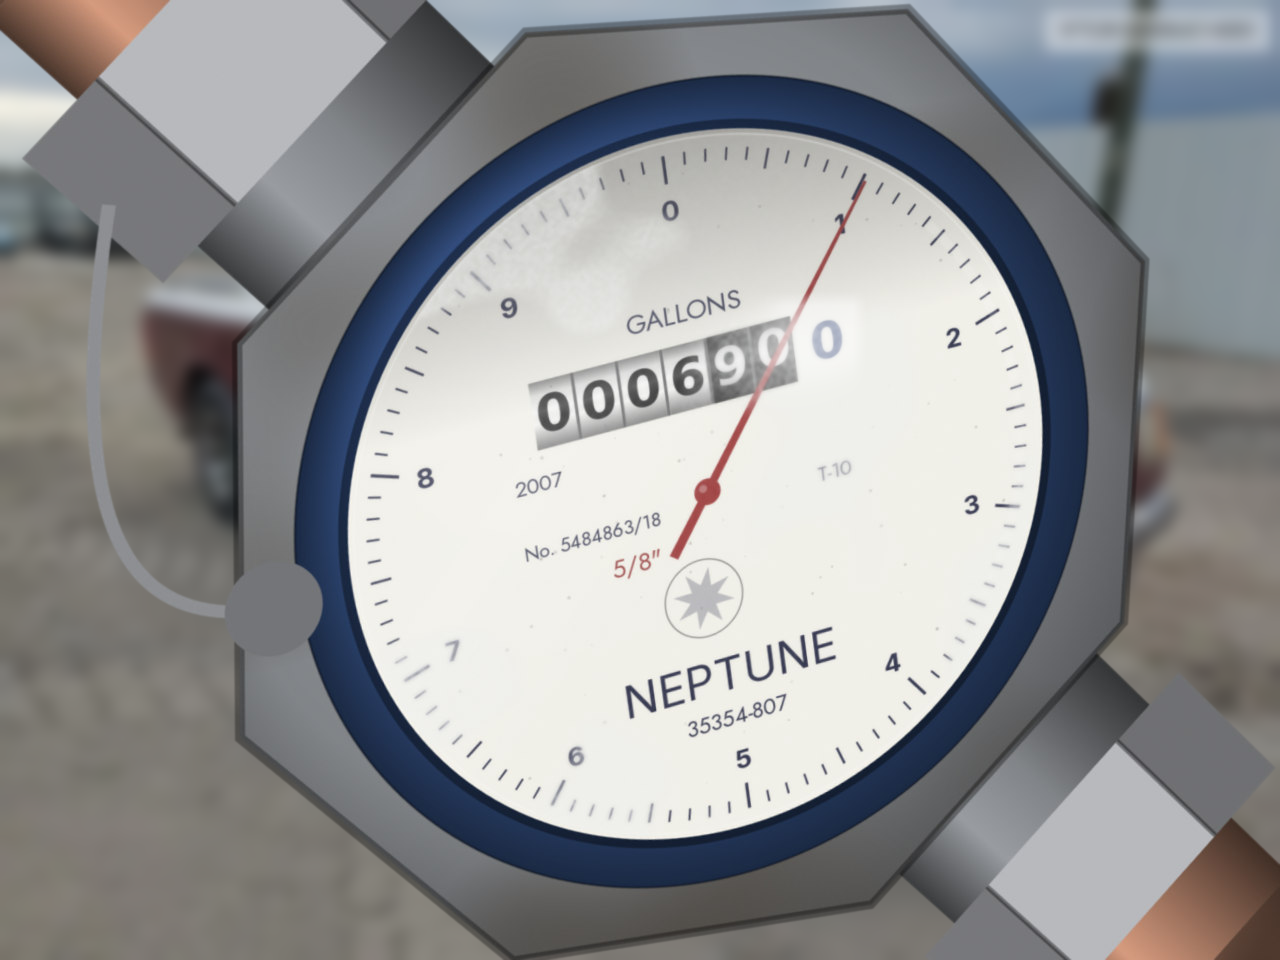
6901.0
